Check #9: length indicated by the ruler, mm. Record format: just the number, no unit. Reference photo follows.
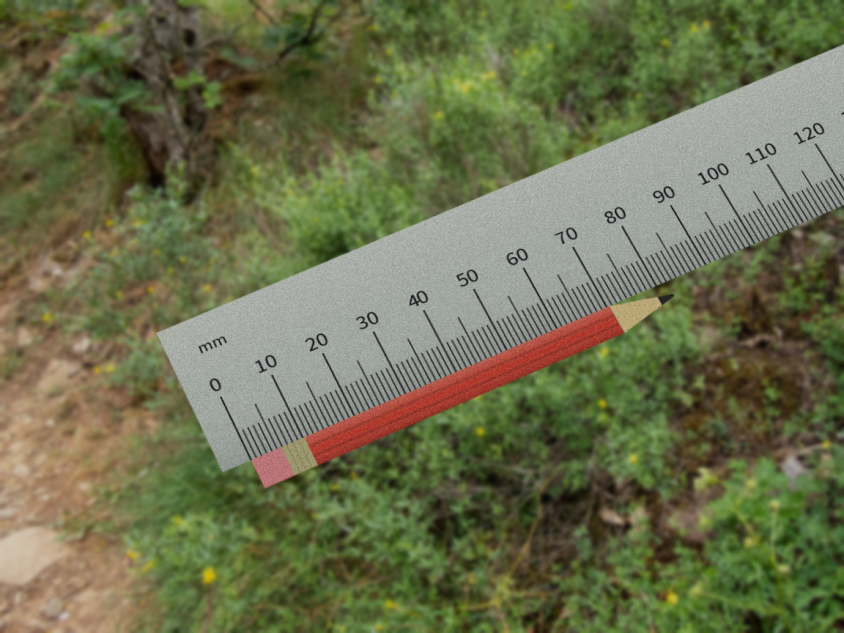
82
